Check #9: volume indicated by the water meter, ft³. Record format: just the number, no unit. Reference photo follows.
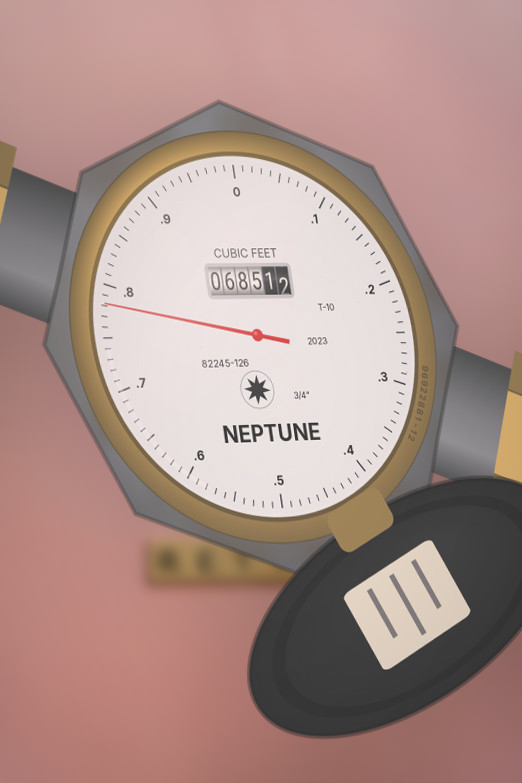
68511.78
